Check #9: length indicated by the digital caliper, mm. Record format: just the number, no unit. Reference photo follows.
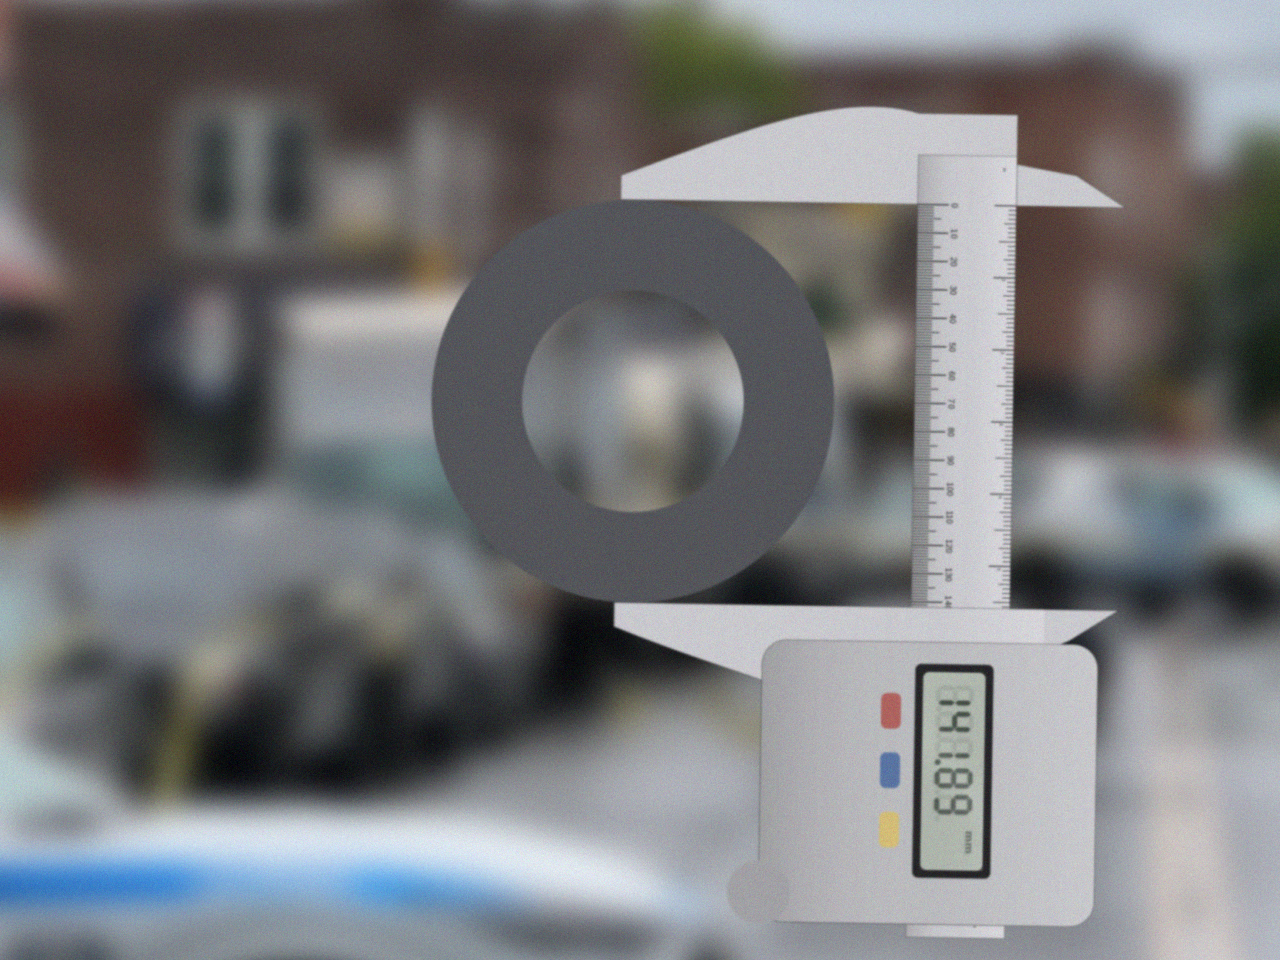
141.89
